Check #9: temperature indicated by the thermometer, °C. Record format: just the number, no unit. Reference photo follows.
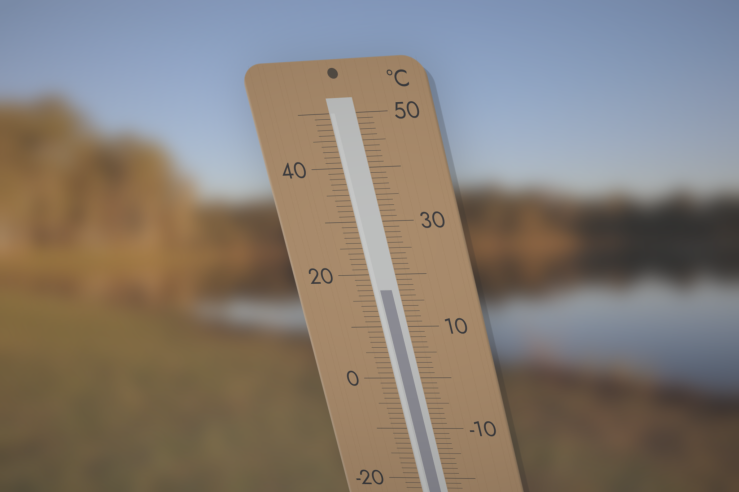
17
